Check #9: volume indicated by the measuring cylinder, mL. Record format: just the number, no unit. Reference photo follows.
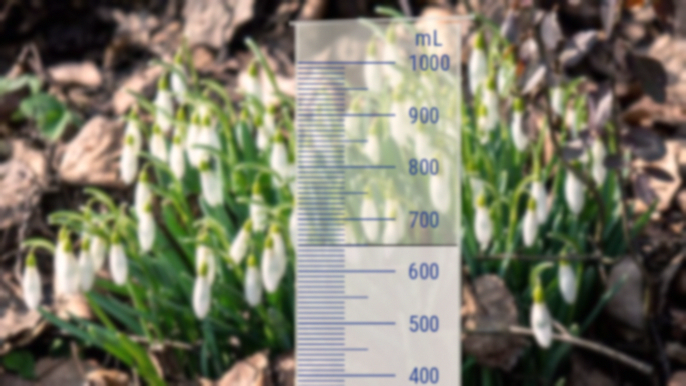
650
